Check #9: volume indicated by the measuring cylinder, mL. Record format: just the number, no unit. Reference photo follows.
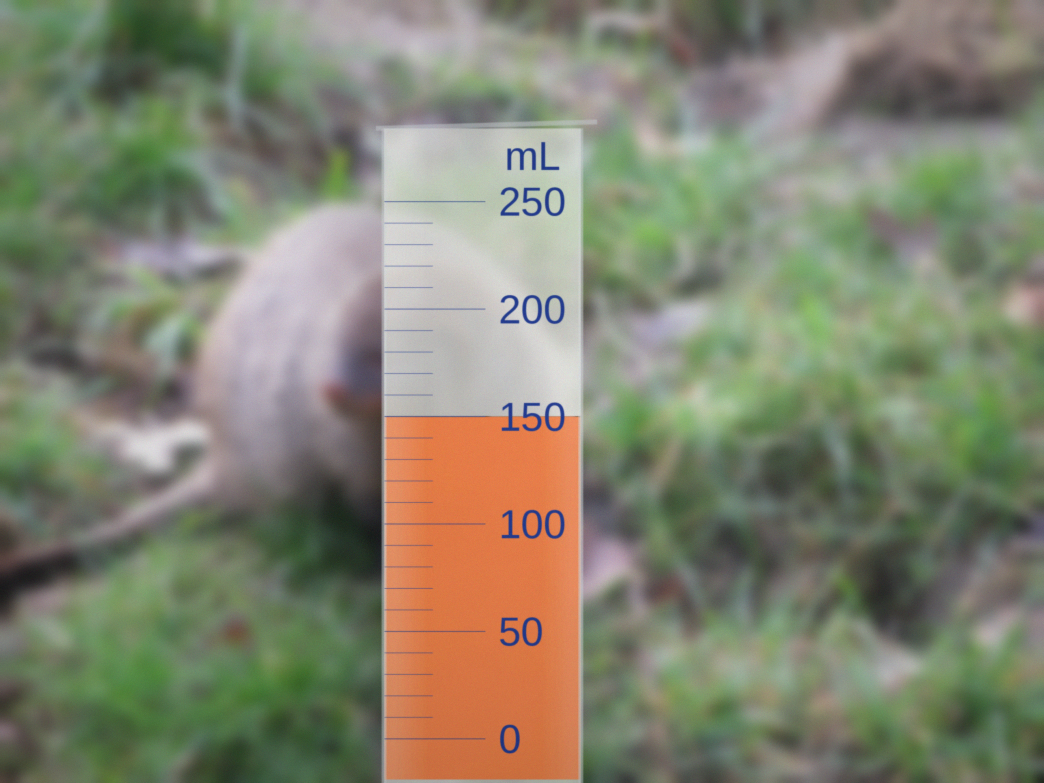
150
